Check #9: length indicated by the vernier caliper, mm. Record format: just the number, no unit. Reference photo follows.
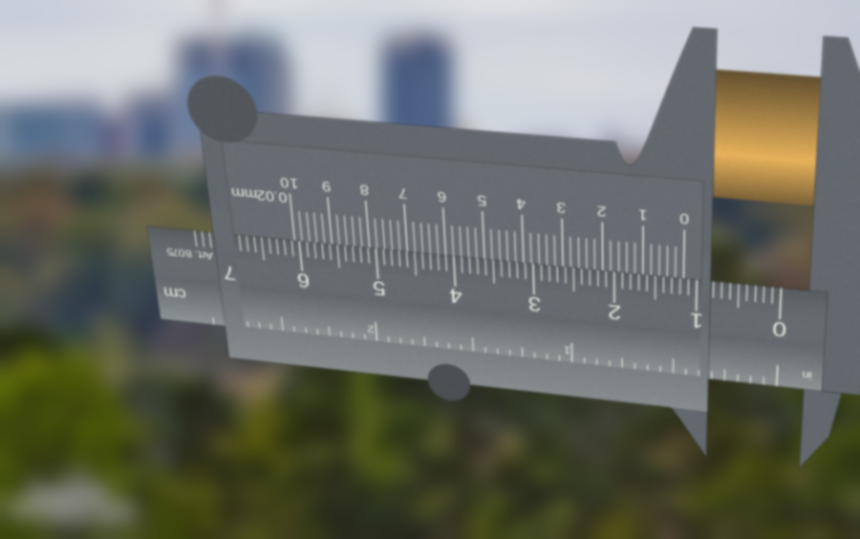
11.6
